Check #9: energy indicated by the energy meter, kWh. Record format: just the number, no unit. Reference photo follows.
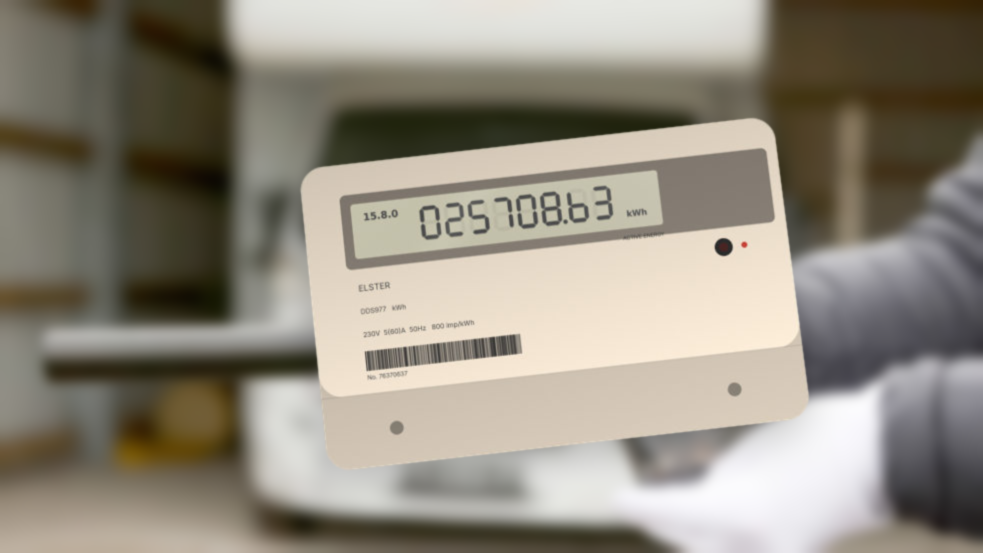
25708.63
